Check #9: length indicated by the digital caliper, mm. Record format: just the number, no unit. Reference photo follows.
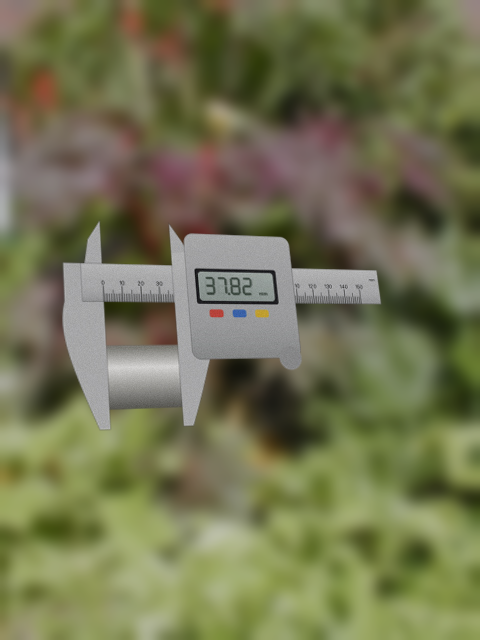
37.82
